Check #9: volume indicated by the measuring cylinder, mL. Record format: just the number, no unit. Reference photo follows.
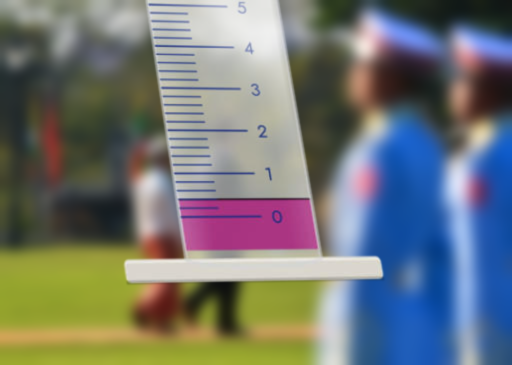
0.4
